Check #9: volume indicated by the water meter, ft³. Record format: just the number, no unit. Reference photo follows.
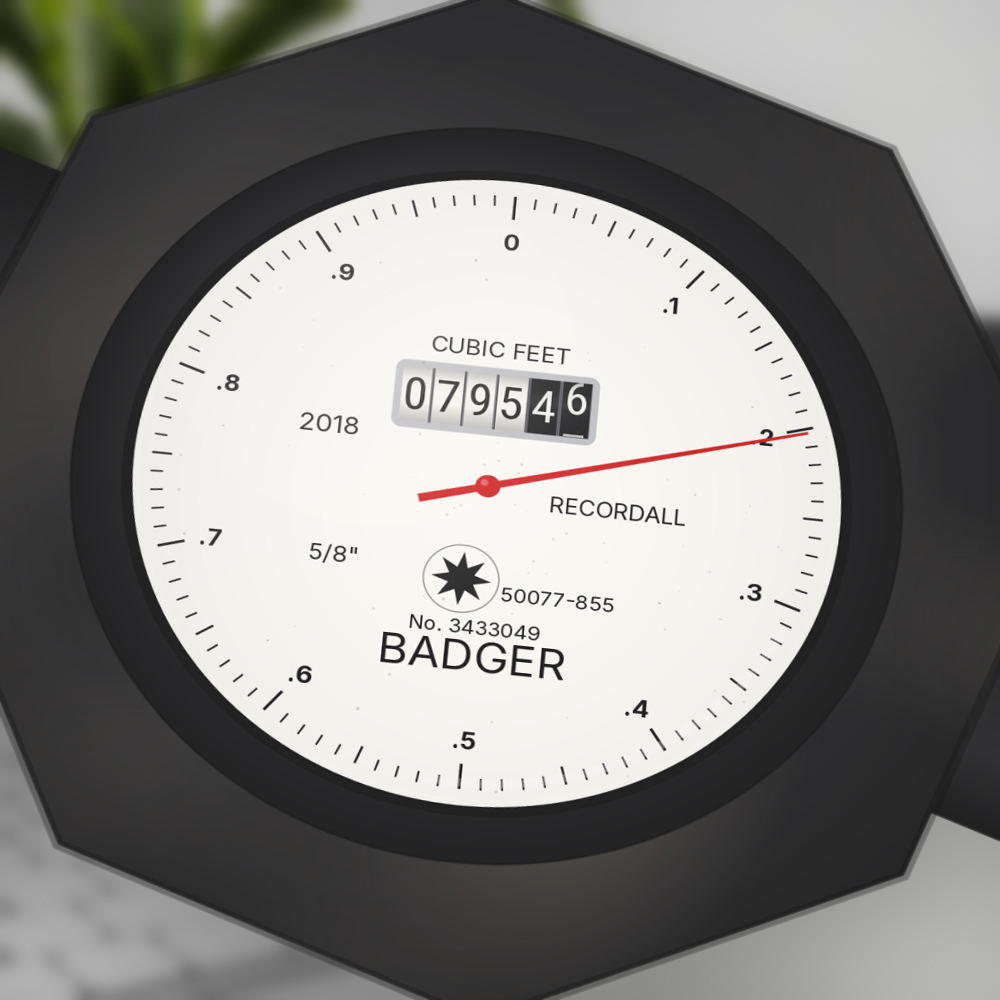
79546.20
